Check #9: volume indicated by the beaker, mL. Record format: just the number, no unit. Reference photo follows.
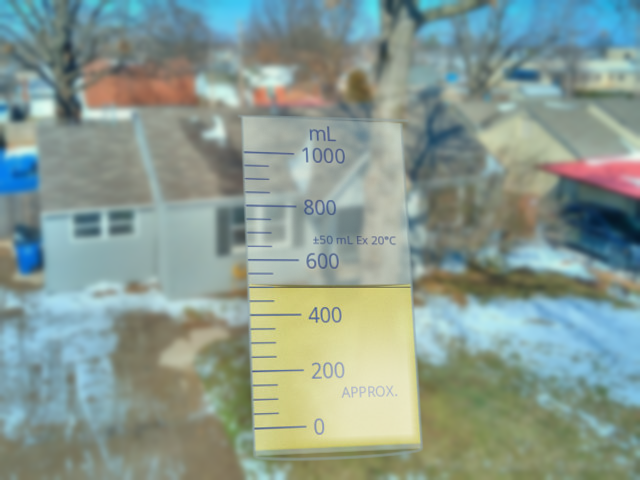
500
